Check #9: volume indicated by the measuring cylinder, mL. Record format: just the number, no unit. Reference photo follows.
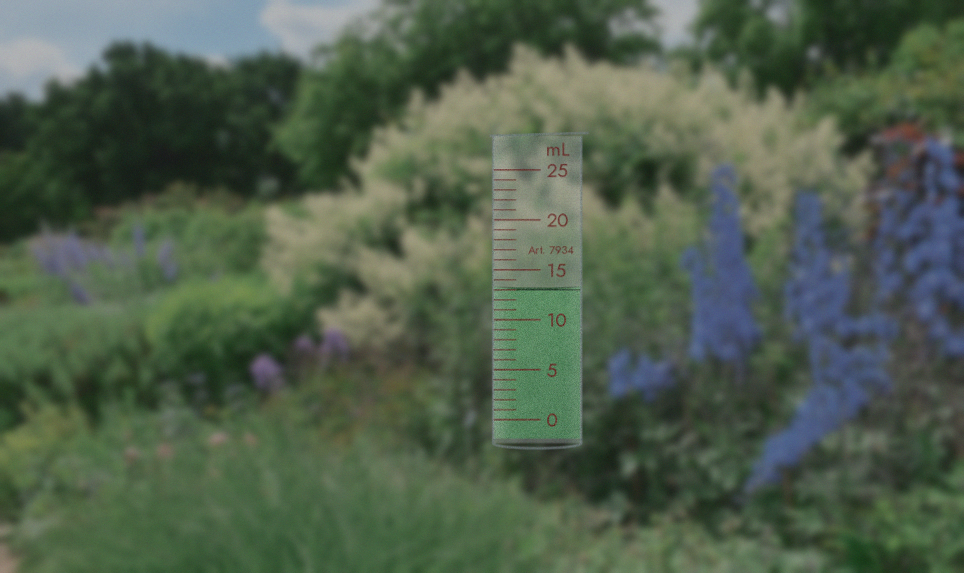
13
